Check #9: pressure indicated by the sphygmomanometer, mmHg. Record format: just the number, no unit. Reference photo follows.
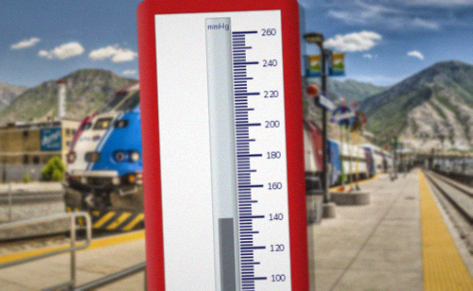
140
